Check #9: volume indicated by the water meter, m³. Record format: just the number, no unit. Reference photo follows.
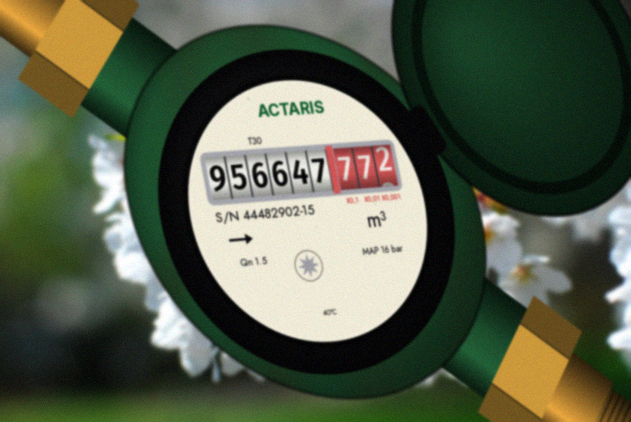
956647.772
